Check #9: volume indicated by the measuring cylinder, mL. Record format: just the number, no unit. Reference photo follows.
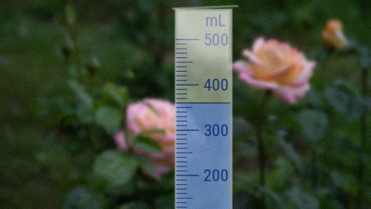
360
